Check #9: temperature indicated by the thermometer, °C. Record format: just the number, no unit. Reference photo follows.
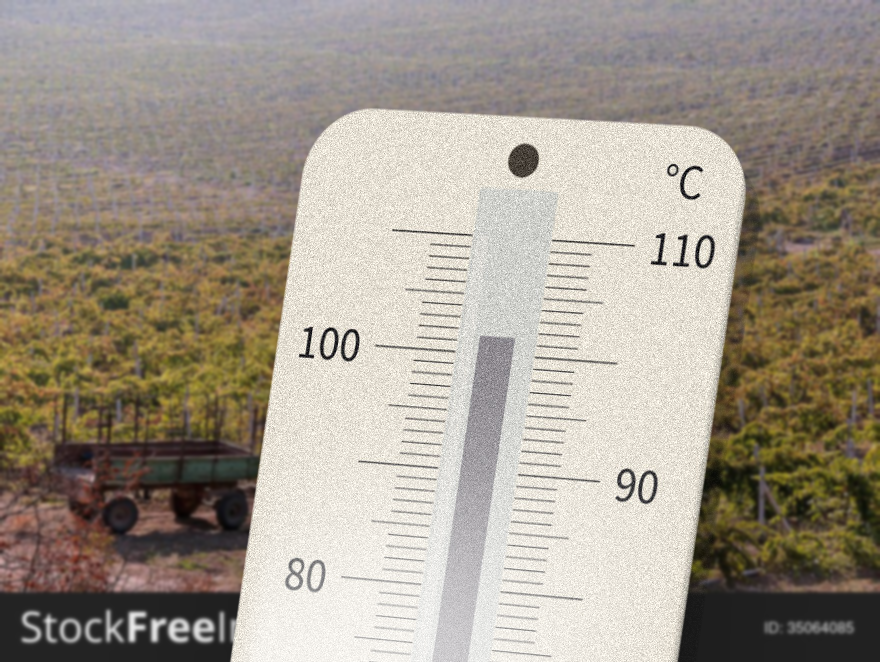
101.5
